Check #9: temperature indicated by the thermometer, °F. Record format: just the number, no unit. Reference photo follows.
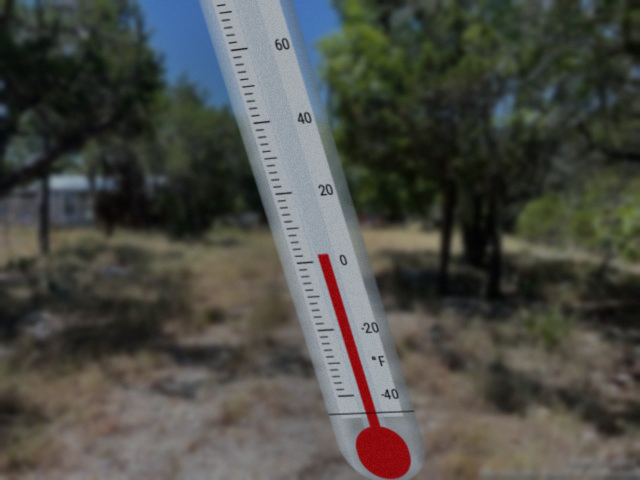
2
